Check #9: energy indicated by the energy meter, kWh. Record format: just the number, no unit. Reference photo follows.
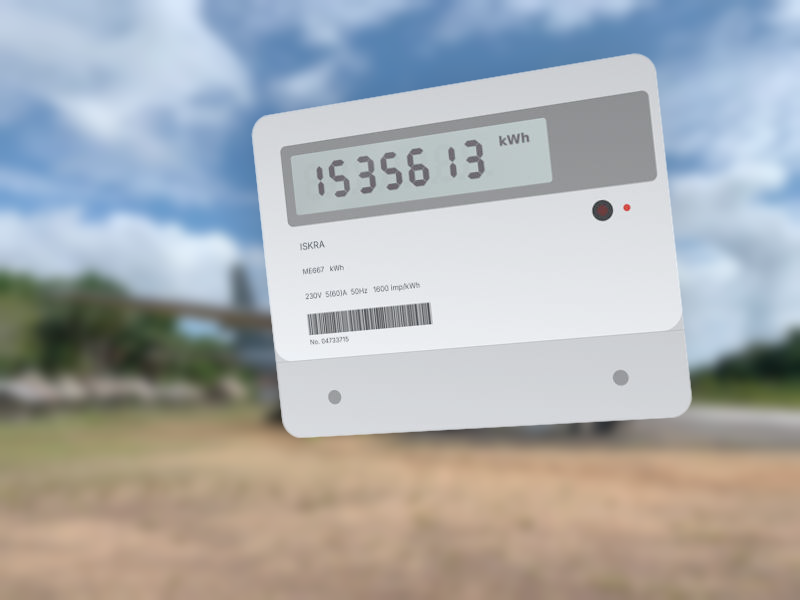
1535613
